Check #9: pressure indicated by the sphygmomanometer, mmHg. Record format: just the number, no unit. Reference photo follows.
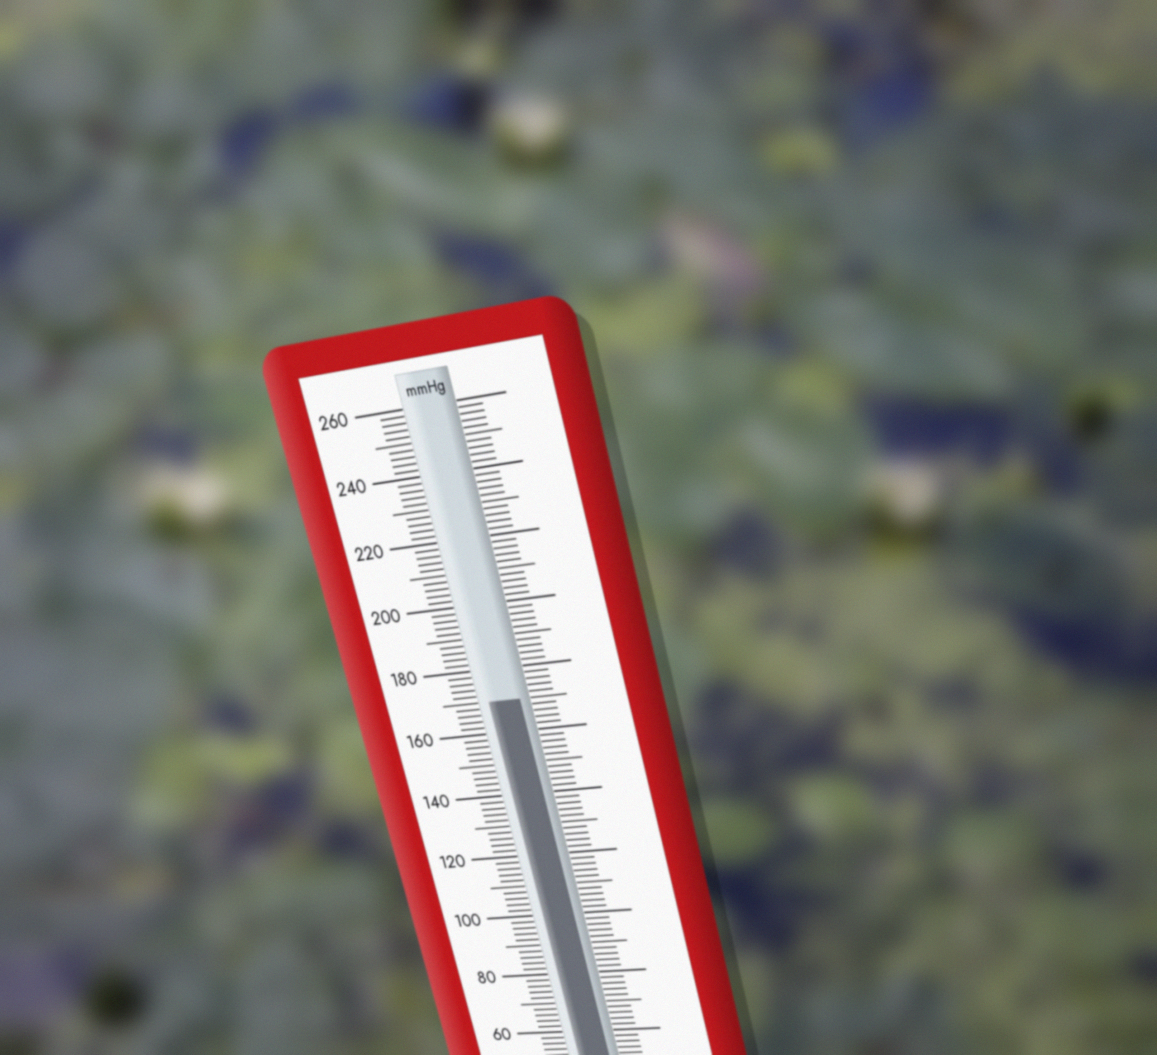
170
